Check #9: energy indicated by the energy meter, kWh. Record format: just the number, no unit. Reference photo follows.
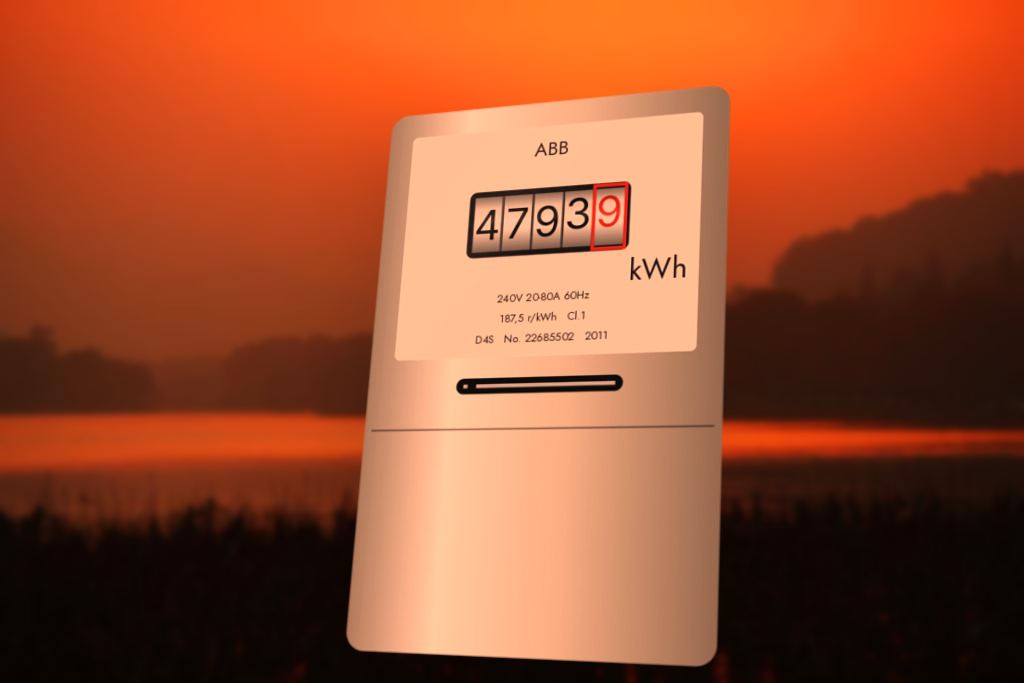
4793.9
